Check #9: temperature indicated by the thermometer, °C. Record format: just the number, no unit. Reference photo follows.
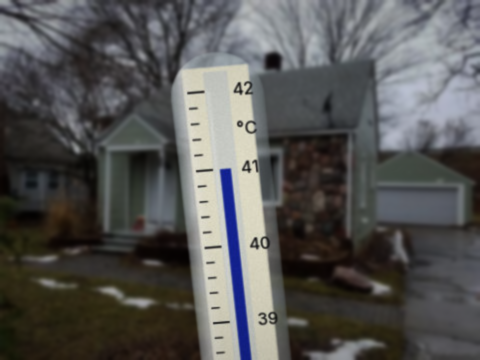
41
